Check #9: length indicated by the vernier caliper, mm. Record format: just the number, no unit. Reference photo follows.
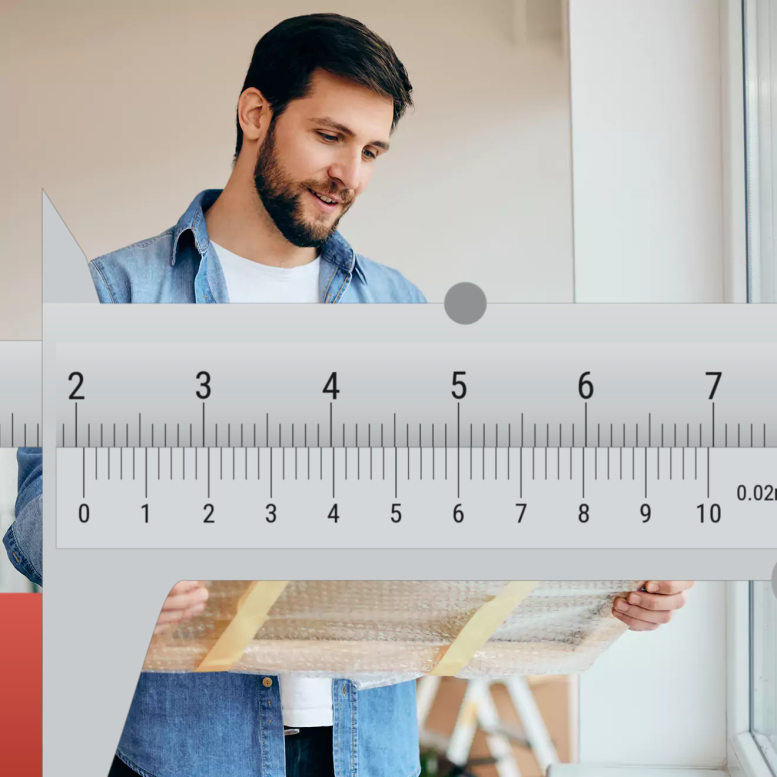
20.6
